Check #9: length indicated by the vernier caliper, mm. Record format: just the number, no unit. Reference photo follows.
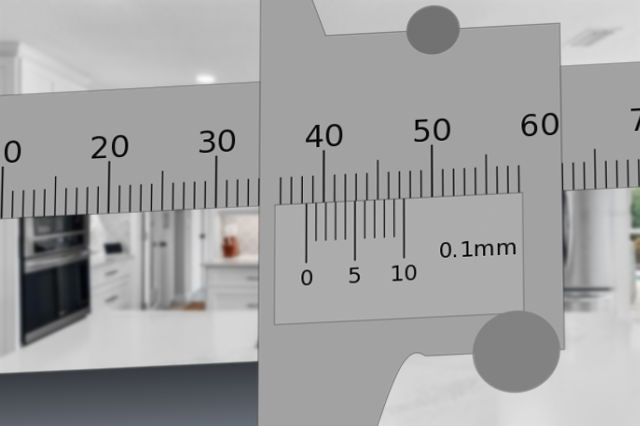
38.4
